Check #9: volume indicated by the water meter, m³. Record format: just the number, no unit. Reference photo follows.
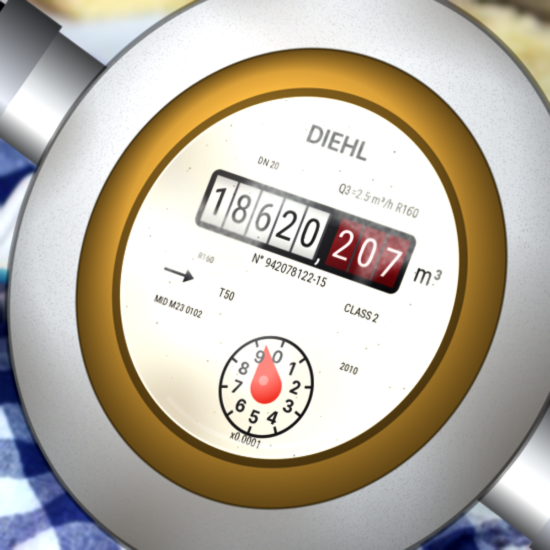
18620.2069
